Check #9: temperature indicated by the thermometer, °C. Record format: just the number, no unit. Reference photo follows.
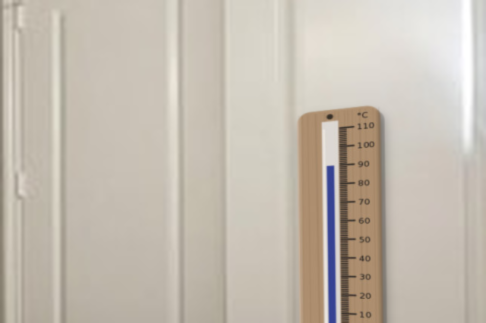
90
